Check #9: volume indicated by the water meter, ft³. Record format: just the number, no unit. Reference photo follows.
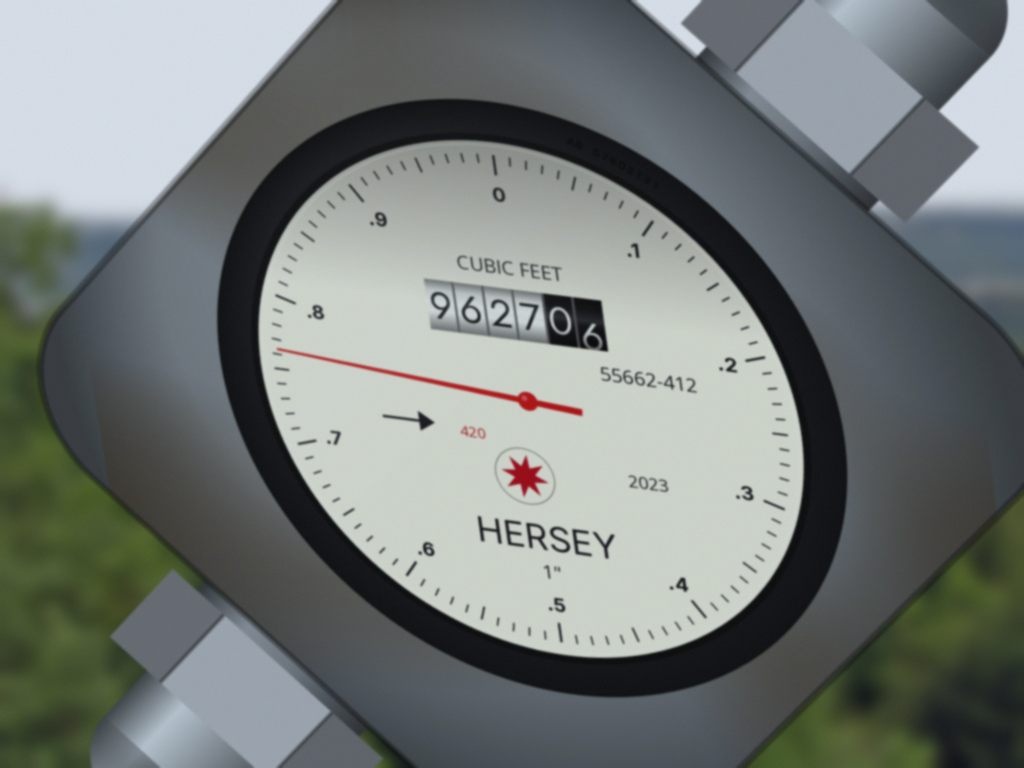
962705.76
